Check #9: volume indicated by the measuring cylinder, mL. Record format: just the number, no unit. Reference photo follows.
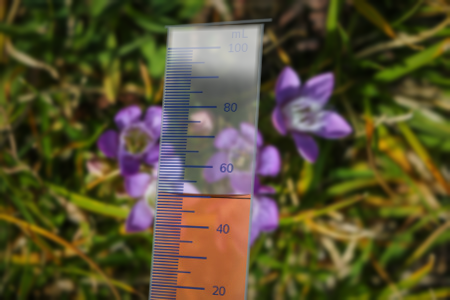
50
